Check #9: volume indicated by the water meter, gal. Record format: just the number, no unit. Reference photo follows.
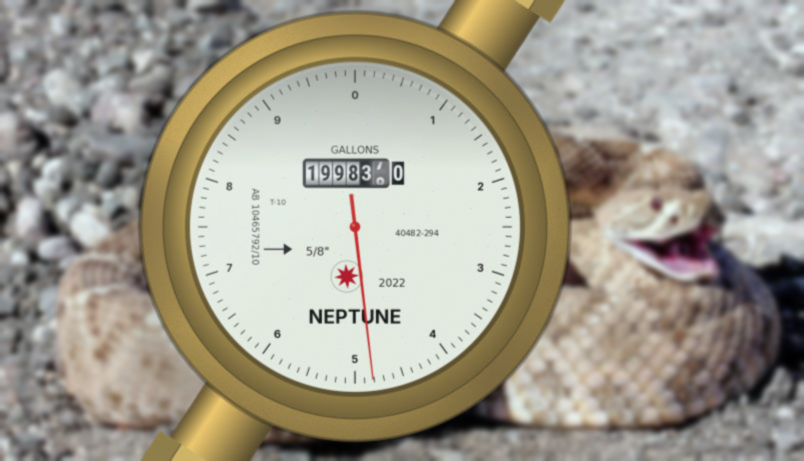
1998374.8
